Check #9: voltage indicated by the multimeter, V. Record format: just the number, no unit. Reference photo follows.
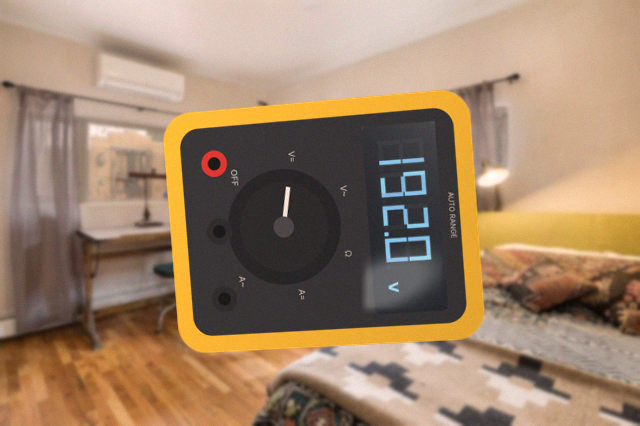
192.0
